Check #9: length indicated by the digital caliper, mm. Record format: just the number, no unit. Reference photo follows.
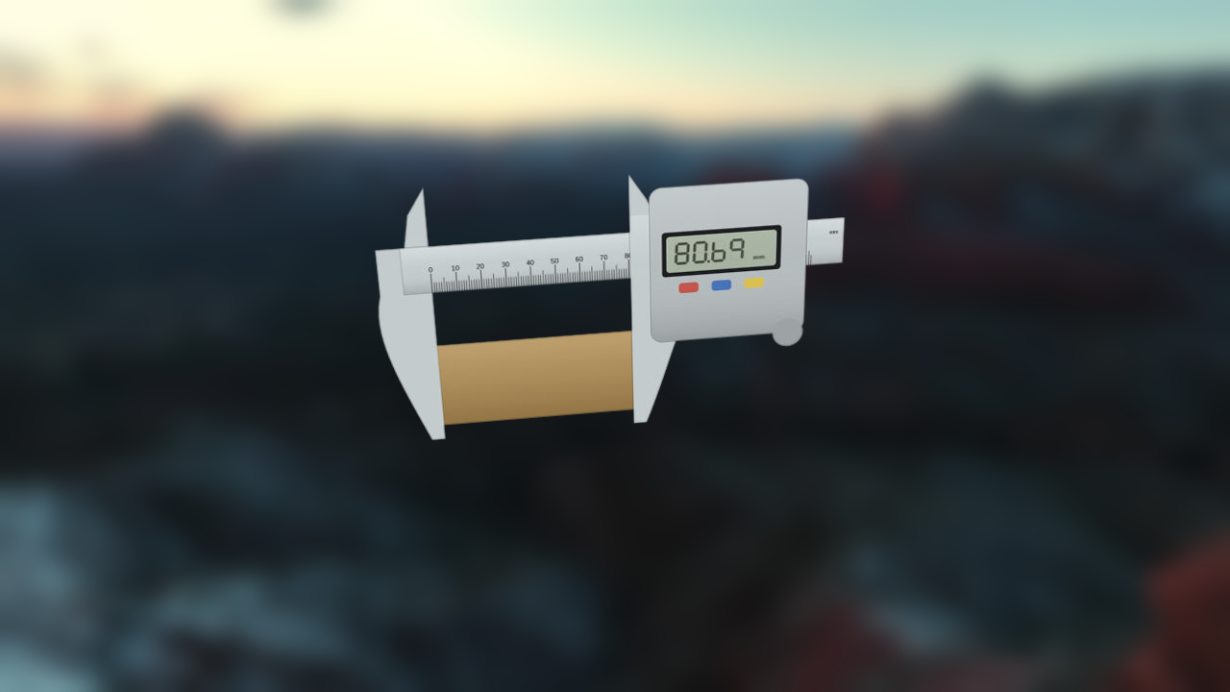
80.69
